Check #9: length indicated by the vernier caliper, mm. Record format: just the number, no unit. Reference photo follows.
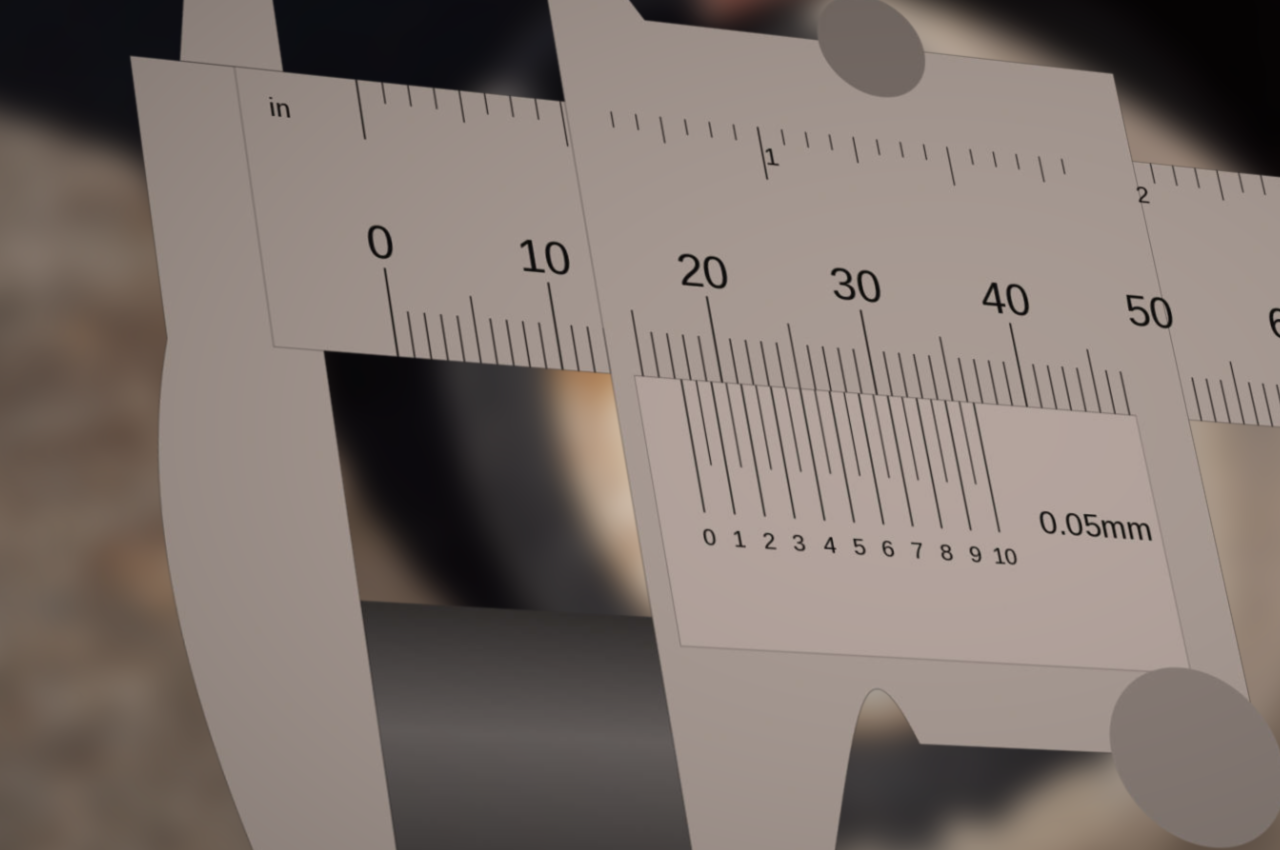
17.4
